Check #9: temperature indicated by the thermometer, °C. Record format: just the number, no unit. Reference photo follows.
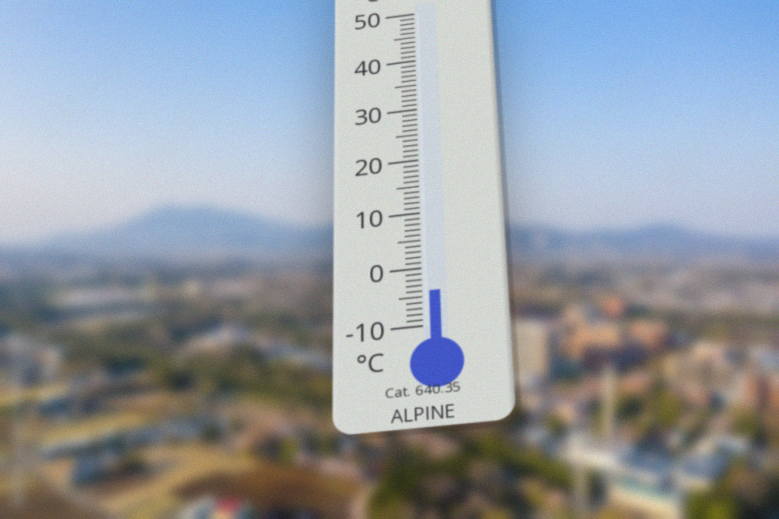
-4
